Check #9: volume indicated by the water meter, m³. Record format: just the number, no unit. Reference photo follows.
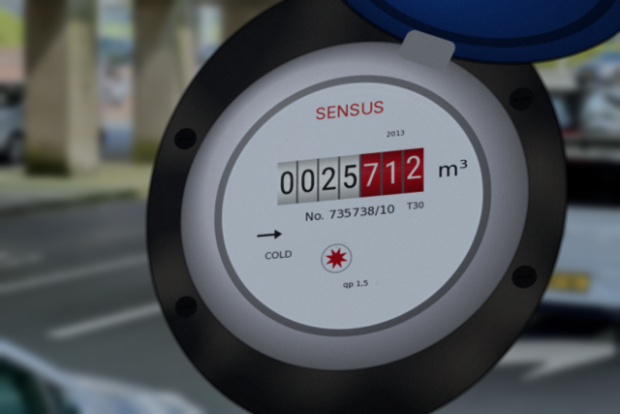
25.712
